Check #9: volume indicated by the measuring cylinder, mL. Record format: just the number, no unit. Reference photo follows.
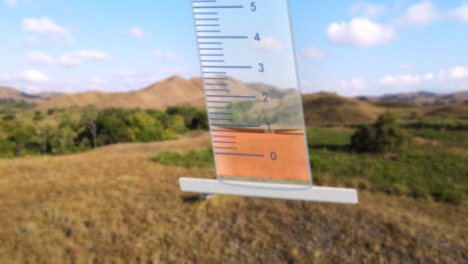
0.8
